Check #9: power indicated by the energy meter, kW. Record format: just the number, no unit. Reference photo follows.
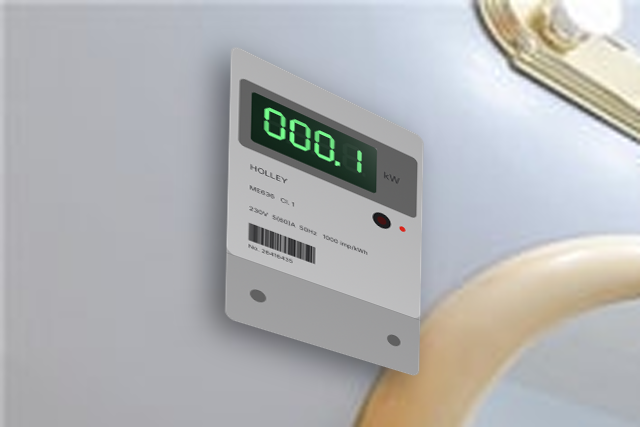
0.1
